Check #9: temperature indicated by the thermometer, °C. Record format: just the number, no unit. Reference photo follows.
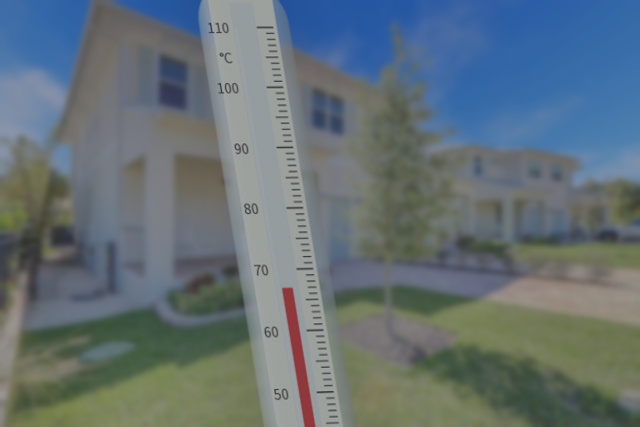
67
